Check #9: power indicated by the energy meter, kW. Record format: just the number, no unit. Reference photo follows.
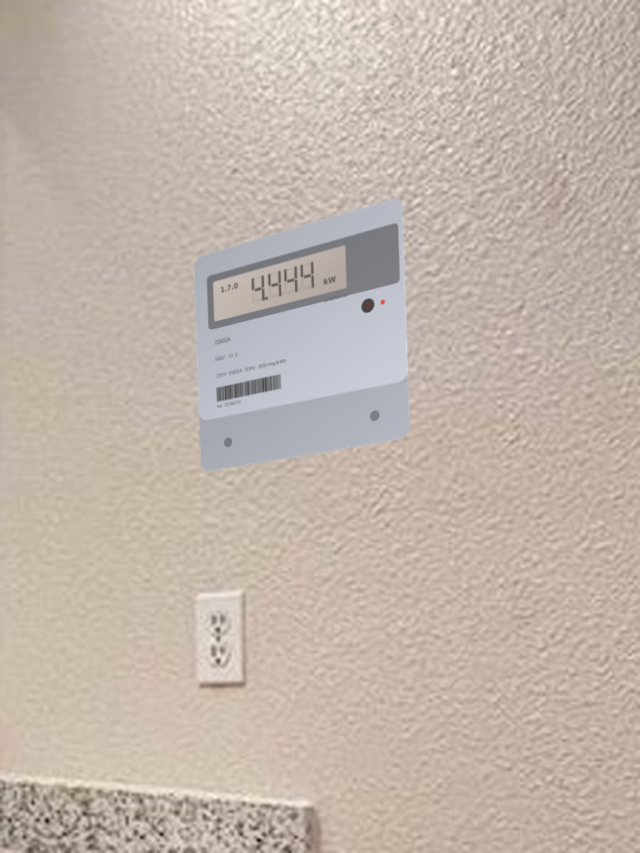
4.444
